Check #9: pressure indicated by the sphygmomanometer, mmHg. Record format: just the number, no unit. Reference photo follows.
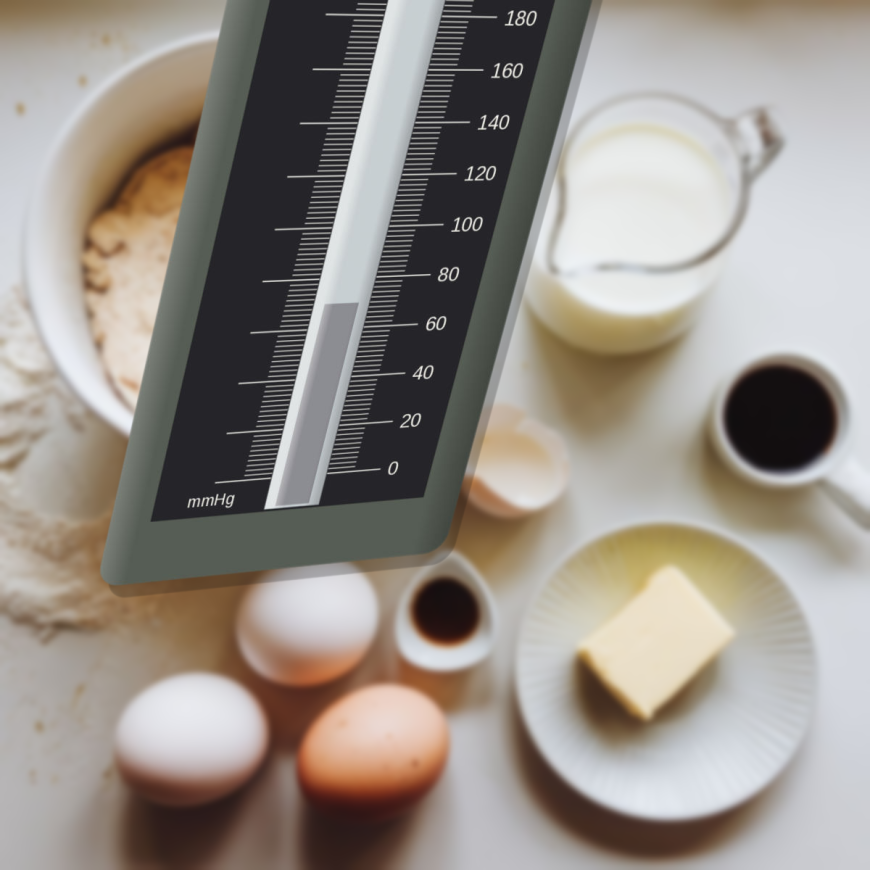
70
